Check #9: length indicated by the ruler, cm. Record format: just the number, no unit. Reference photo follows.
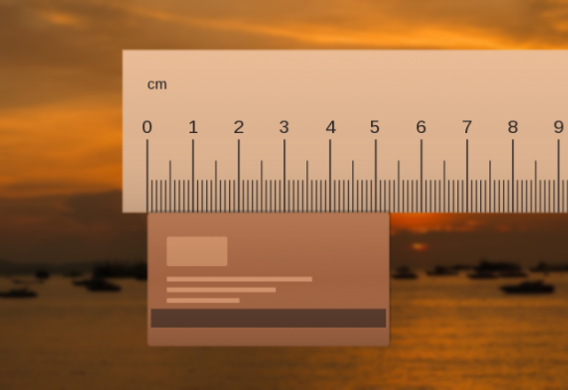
5.3
